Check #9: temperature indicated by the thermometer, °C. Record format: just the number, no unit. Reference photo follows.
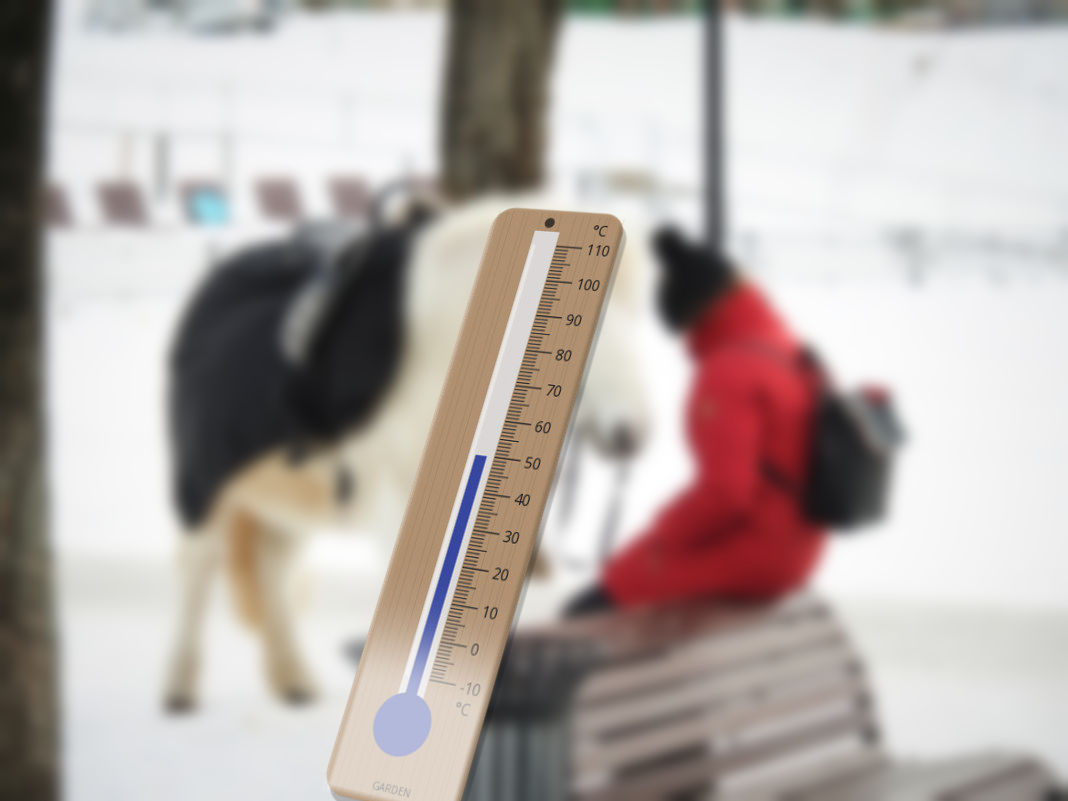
50
